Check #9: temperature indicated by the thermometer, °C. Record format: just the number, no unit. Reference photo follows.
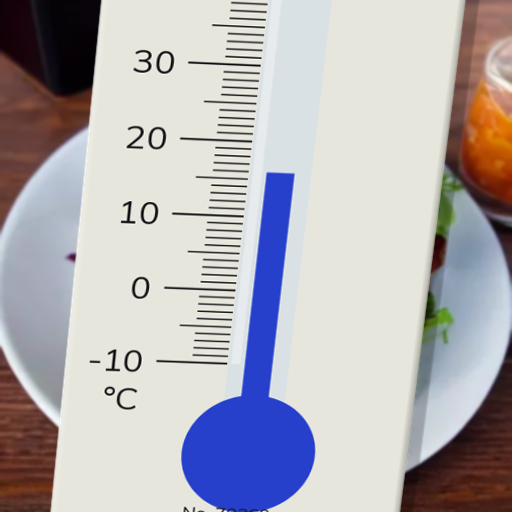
16
